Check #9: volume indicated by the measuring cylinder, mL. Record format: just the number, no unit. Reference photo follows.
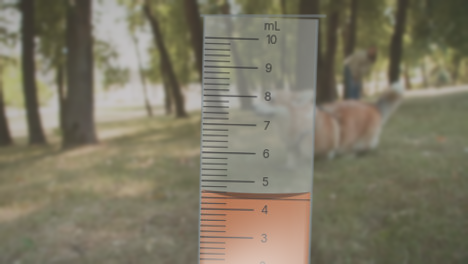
4.4
